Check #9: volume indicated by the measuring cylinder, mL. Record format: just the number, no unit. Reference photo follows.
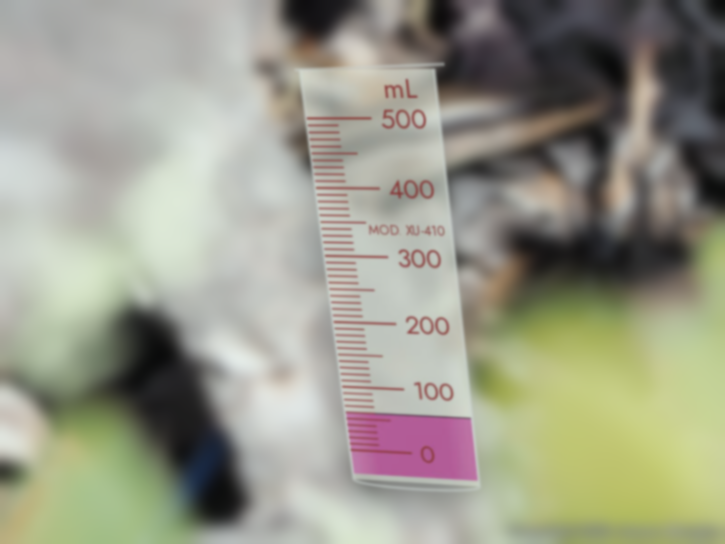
60
